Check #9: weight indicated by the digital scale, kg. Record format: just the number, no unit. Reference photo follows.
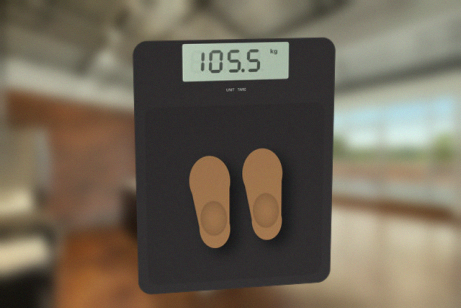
105.5
